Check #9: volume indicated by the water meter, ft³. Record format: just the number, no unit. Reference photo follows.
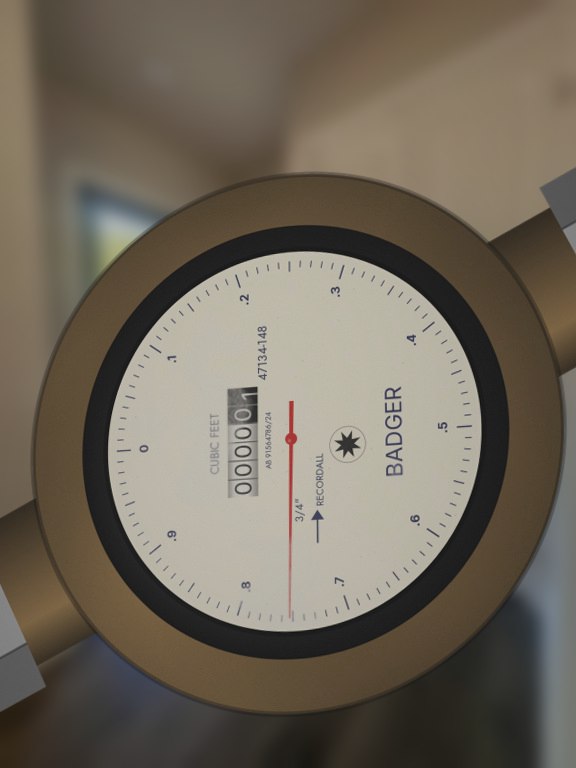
0.75
